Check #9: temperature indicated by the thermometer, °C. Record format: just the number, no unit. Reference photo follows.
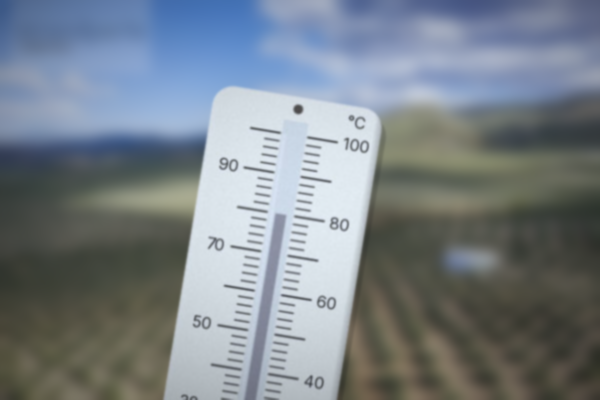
80
